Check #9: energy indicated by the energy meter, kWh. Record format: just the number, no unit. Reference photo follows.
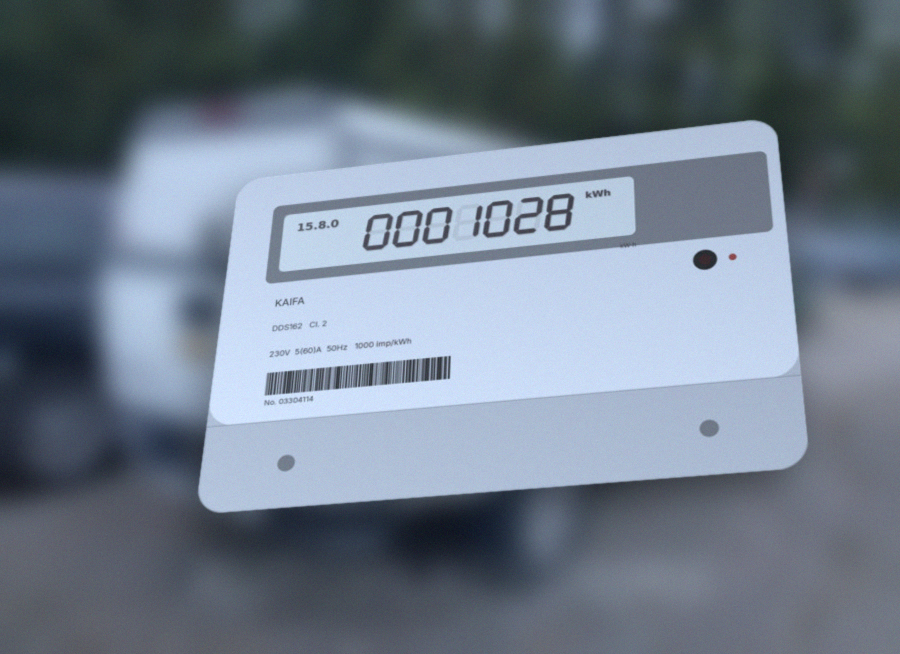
1028
